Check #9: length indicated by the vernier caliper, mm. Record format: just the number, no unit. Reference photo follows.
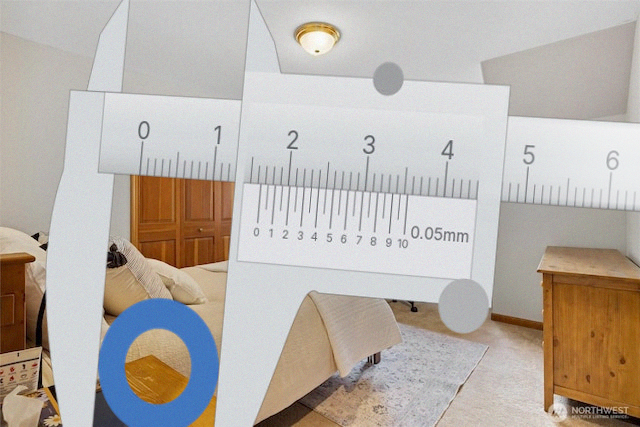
16.4
